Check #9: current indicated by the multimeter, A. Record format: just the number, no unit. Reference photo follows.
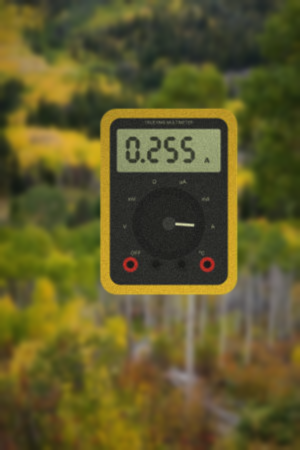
0.255
